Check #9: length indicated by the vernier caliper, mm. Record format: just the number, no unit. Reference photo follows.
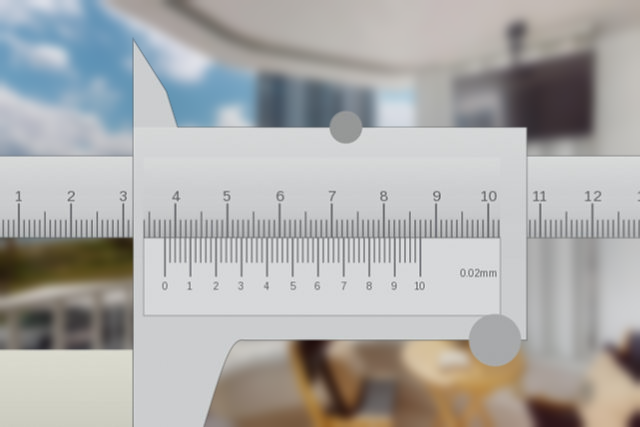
38.0
